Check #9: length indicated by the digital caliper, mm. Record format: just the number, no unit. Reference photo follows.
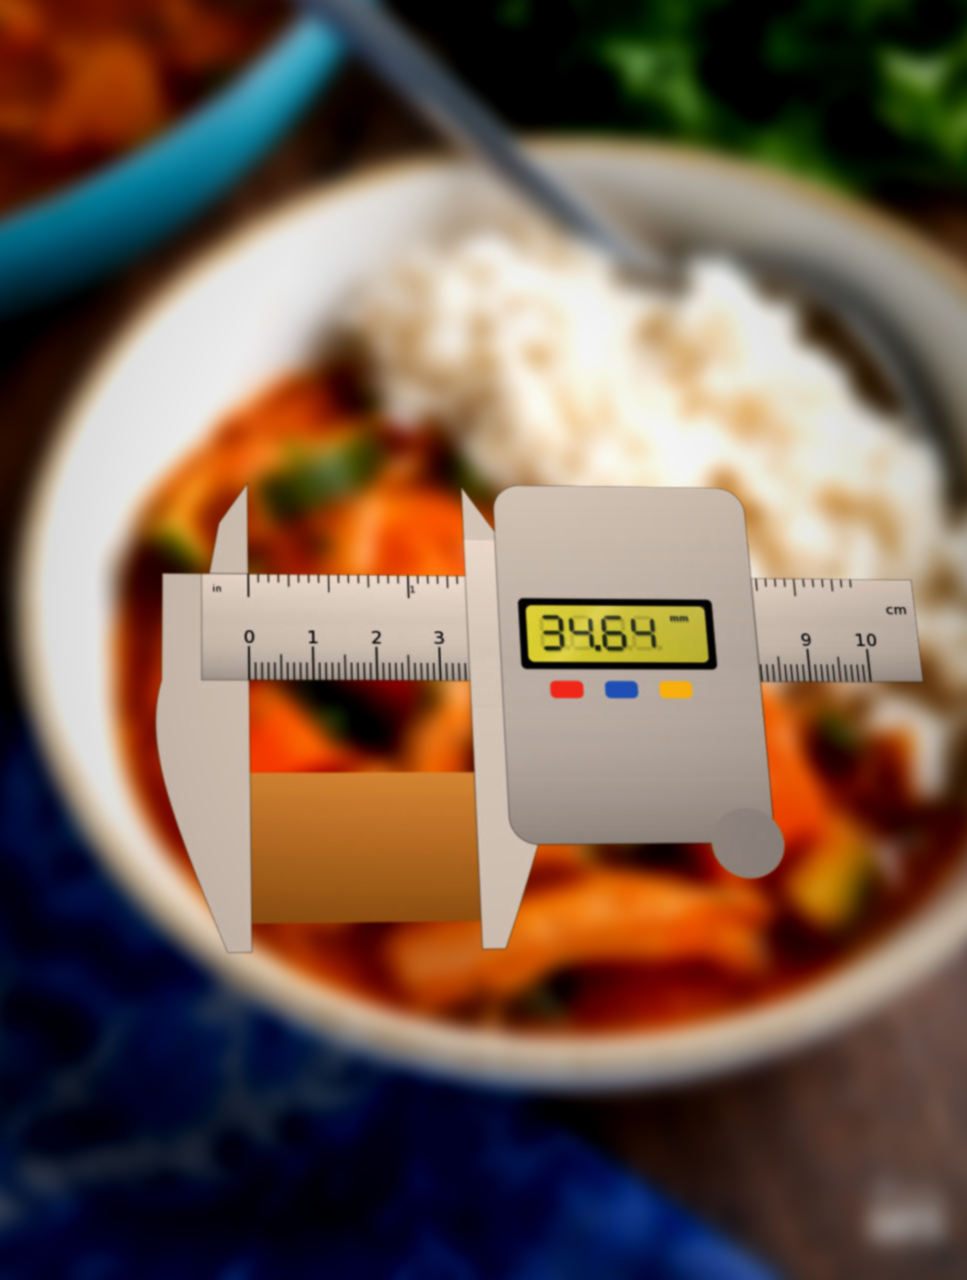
34.64
